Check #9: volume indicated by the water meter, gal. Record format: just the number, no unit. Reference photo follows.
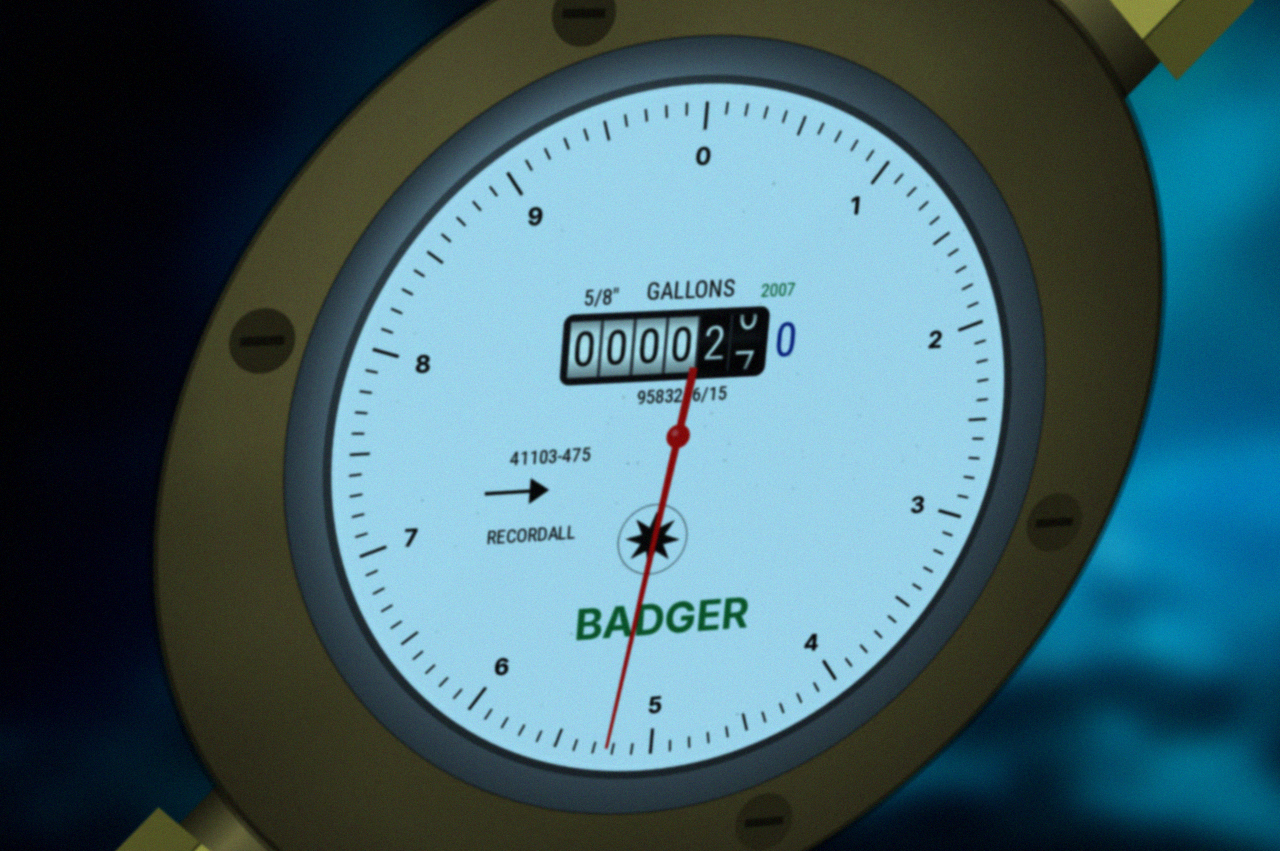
265.2
